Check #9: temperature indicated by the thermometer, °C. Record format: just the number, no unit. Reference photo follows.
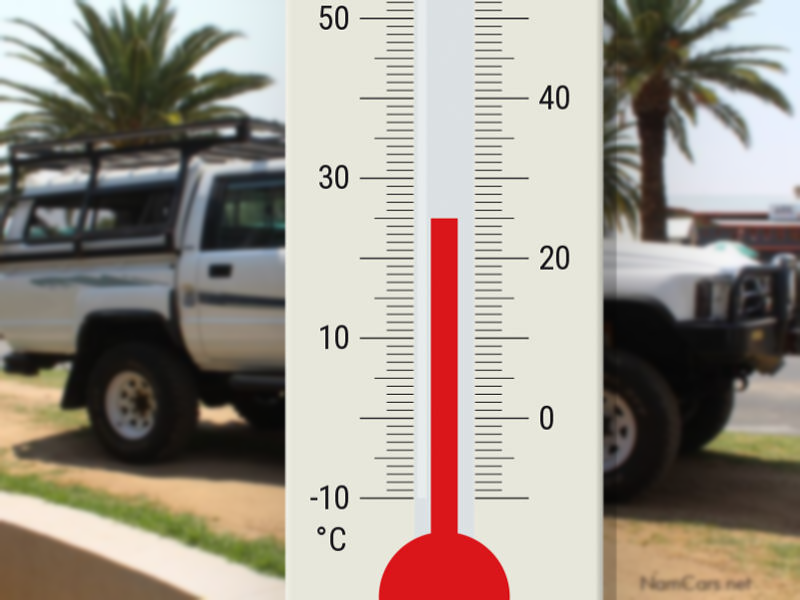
25
